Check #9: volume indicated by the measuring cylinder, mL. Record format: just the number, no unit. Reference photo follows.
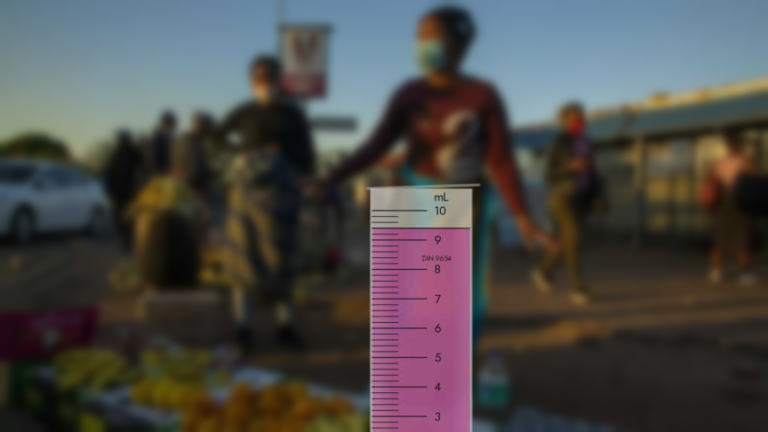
9.4
